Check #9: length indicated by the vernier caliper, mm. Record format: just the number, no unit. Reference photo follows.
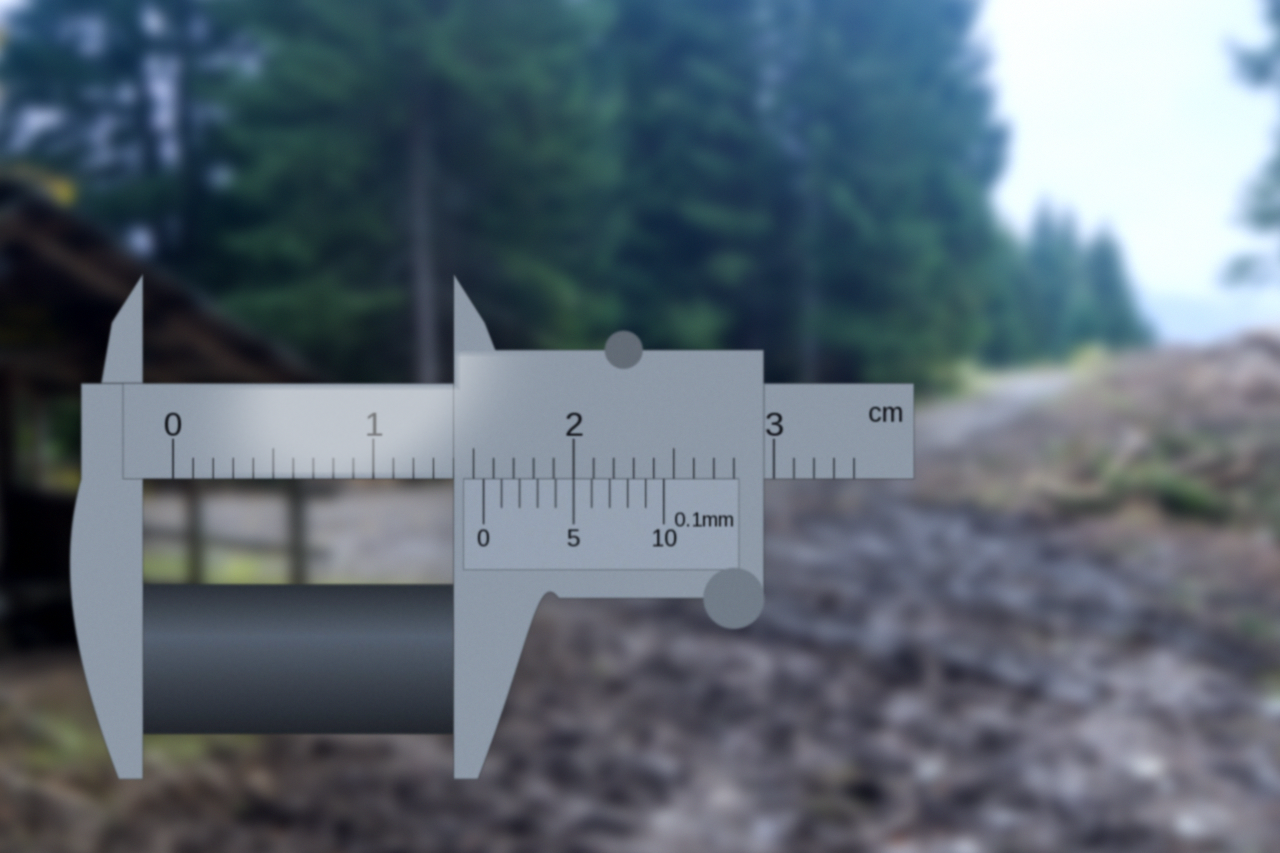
15.5
